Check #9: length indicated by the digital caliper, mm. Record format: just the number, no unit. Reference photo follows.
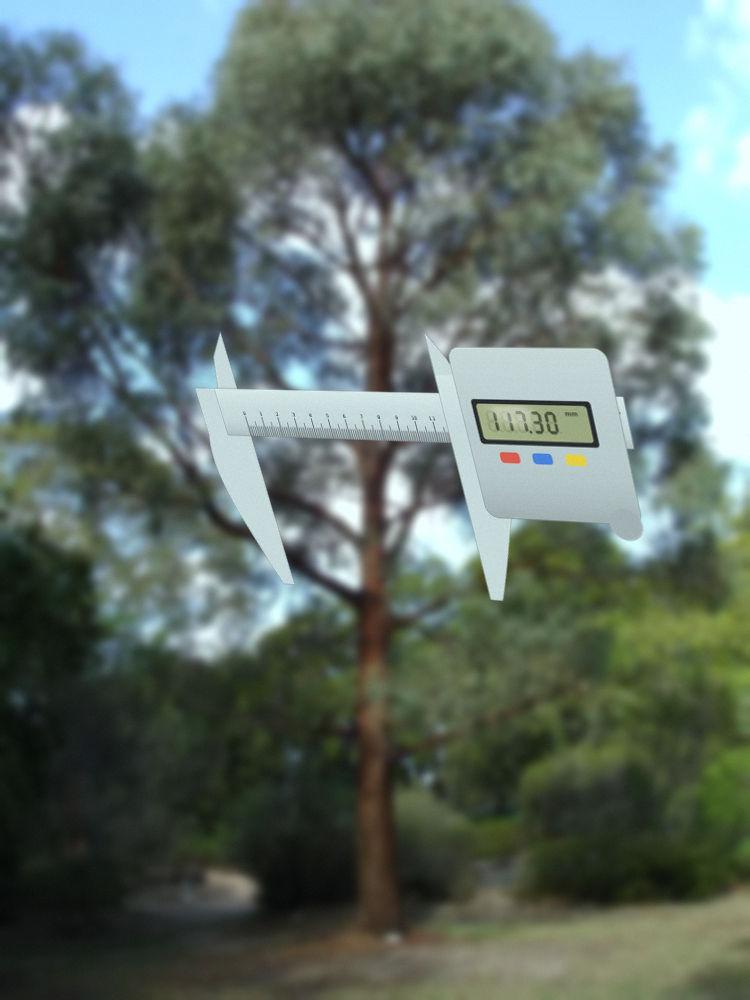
117.30
